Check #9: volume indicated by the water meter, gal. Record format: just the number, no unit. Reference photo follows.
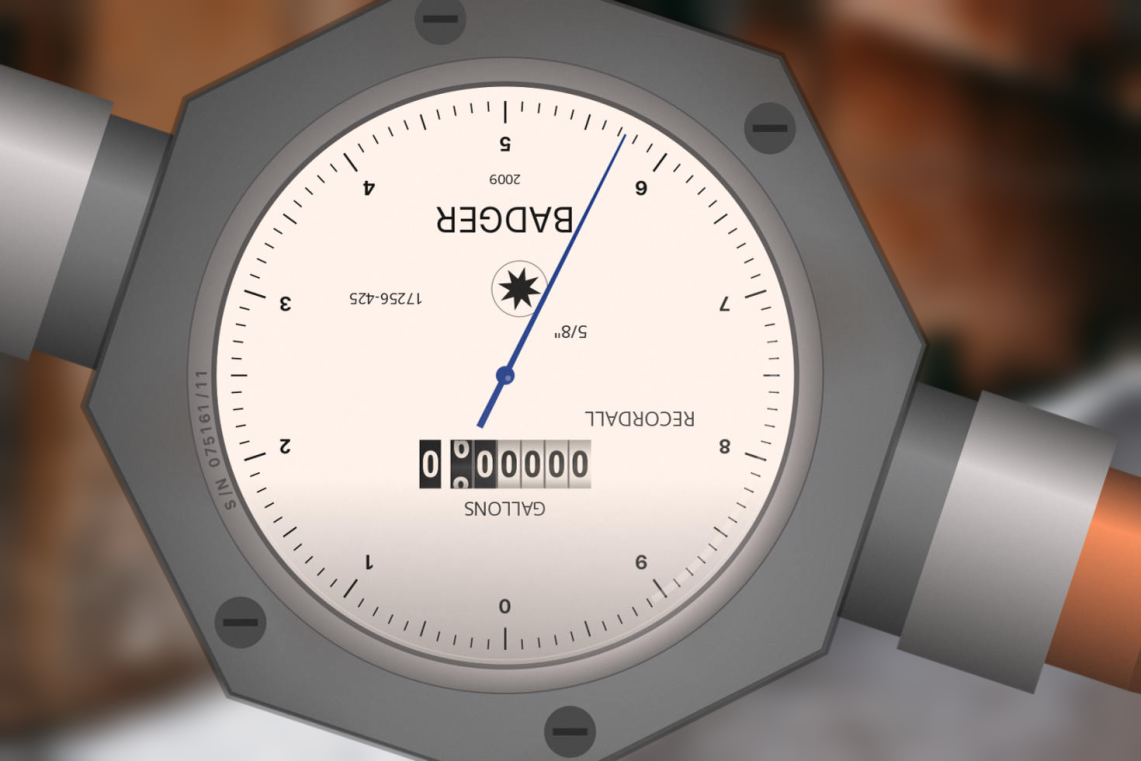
85.7
